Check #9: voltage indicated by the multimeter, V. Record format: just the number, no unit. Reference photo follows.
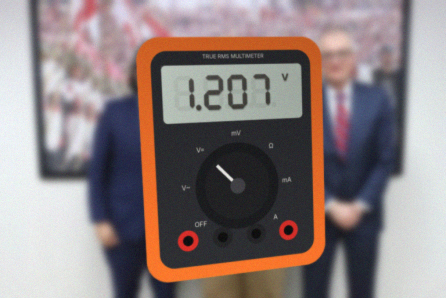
1.207
